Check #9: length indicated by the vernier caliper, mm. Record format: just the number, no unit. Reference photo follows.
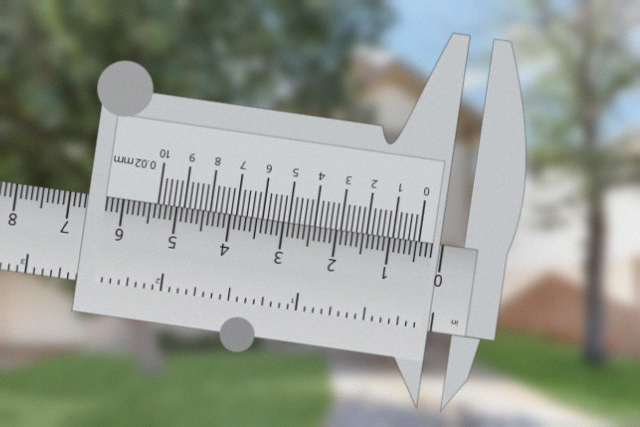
4.5
